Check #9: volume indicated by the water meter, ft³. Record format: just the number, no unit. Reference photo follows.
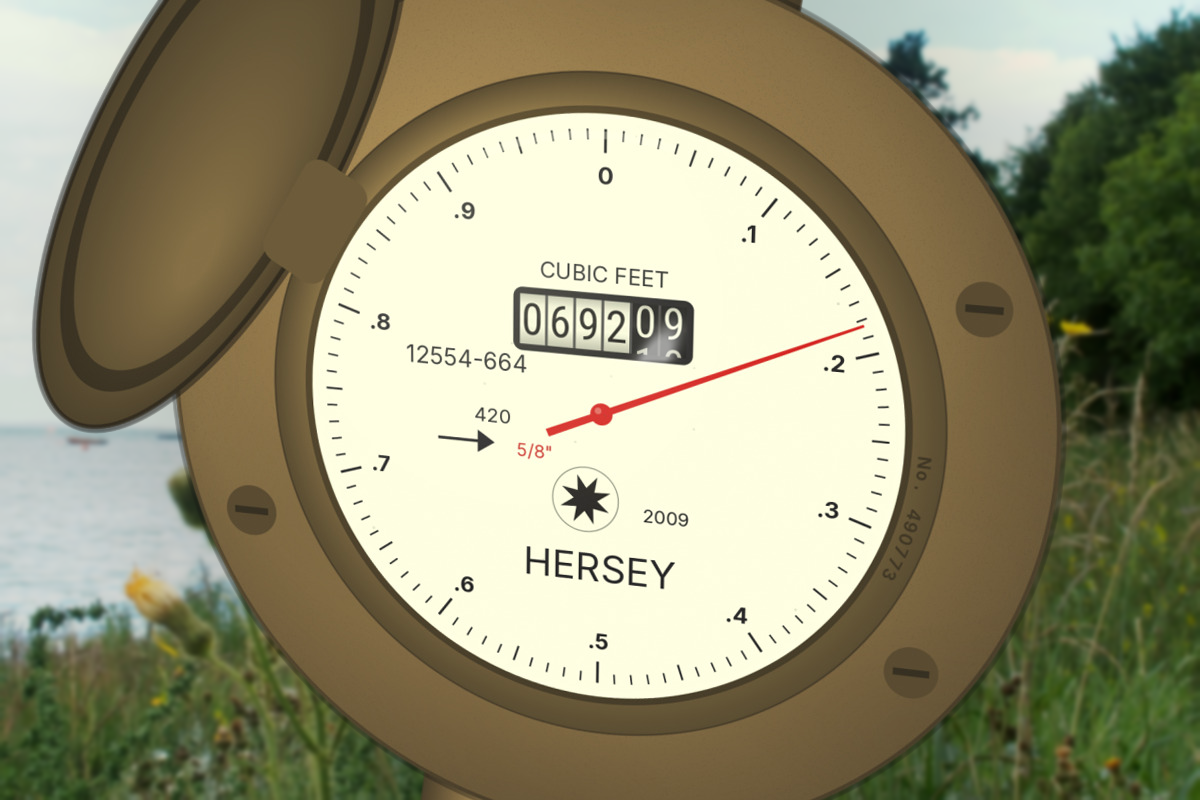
69209.18
